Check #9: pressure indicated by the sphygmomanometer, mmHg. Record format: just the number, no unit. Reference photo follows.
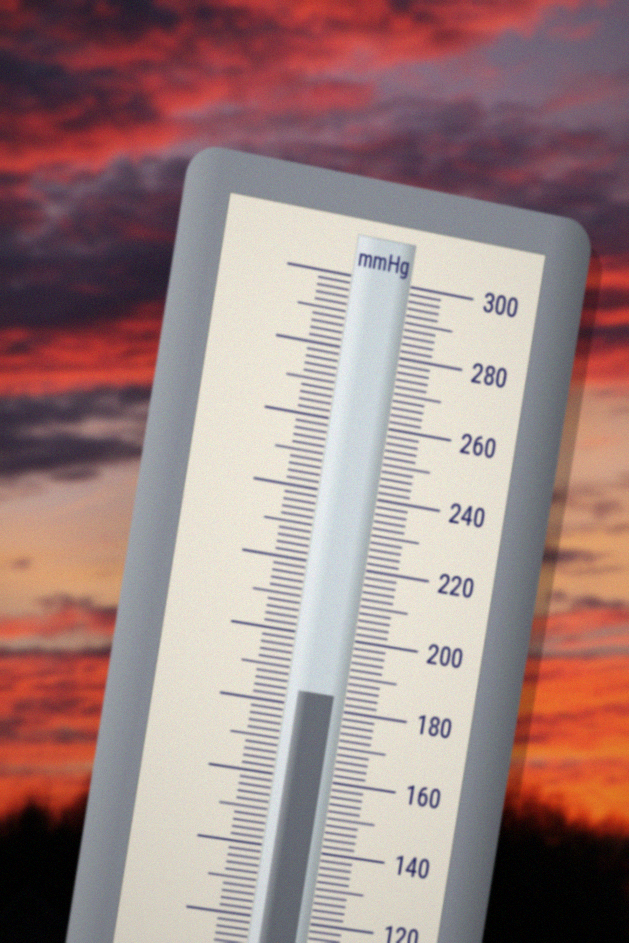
184
